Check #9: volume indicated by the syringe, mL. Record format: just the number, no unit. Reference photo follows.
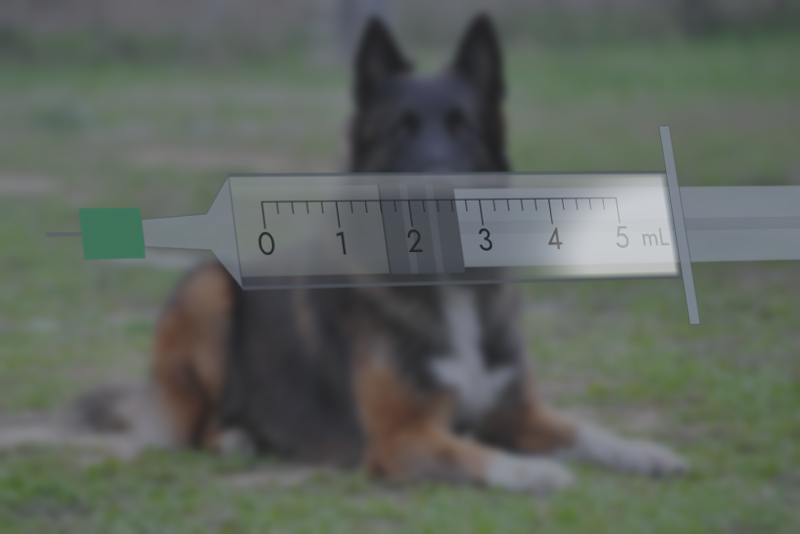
1.6
